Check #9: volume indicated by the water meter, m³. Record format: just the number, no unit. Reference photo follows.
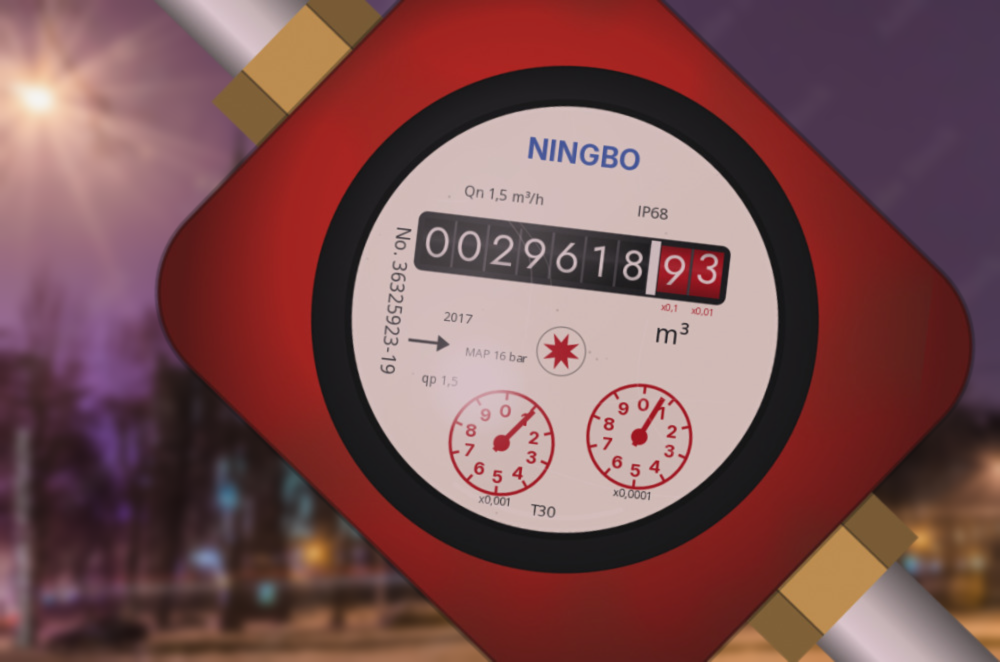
29618.9310
